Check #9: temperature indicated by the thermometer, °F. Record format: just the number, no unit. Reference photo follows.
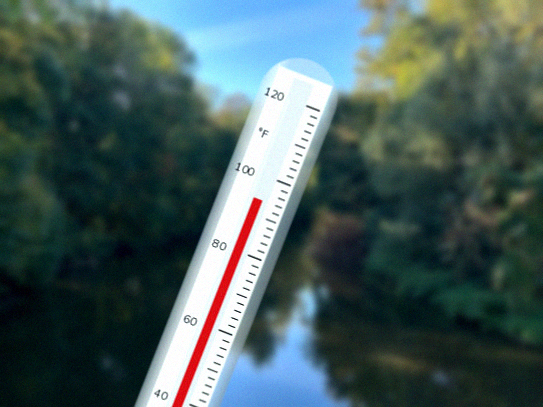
94
